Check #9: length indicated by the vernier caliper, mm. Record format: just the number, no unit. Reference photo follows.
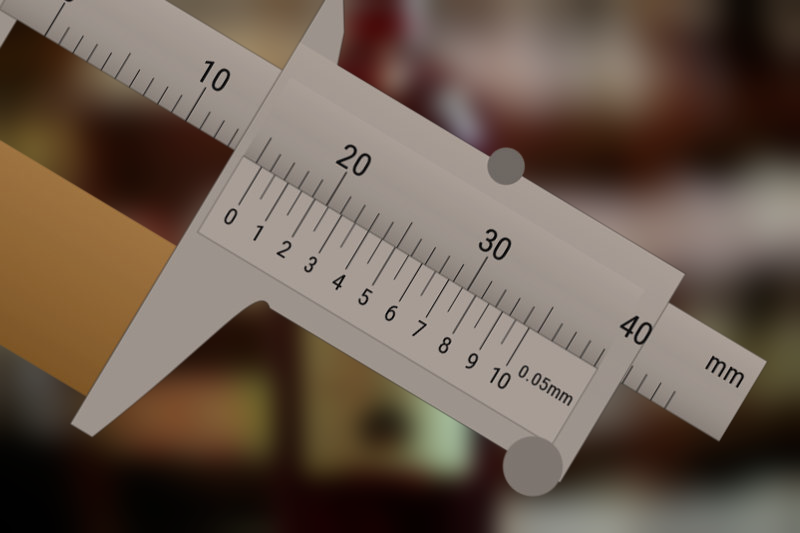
15.4
